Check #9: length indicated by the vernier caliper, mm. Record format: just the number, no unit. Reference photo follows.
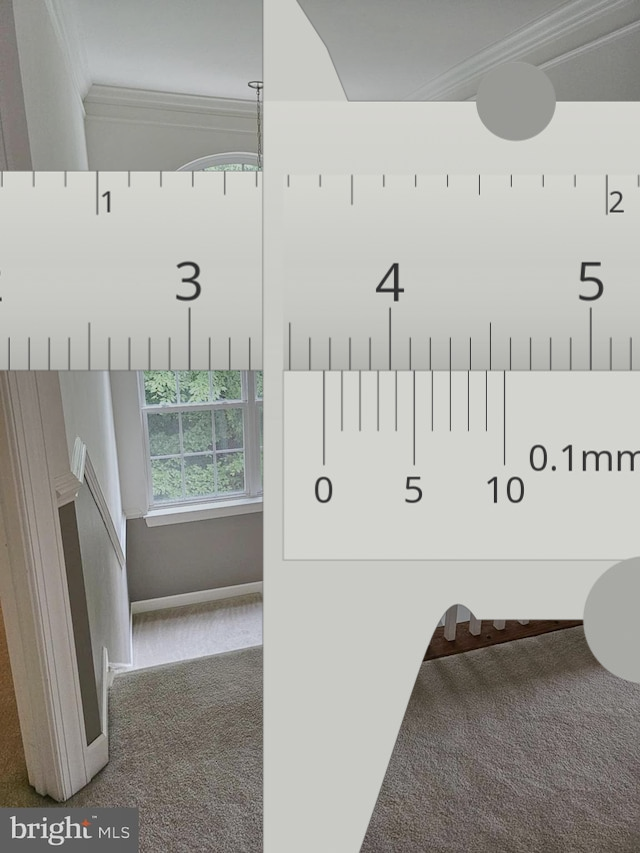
36.7
